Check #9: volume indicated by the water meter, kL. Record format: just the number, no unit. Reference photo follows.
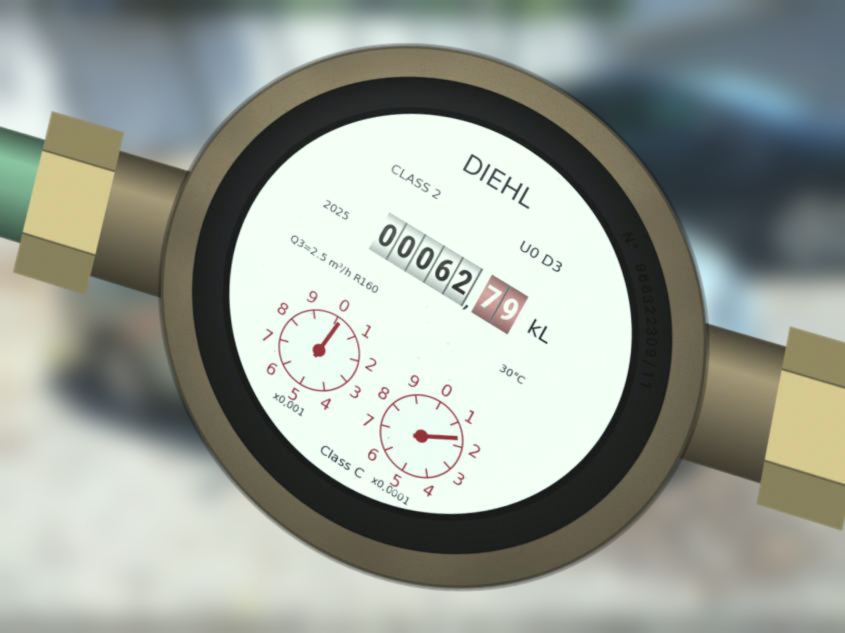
62.7901
